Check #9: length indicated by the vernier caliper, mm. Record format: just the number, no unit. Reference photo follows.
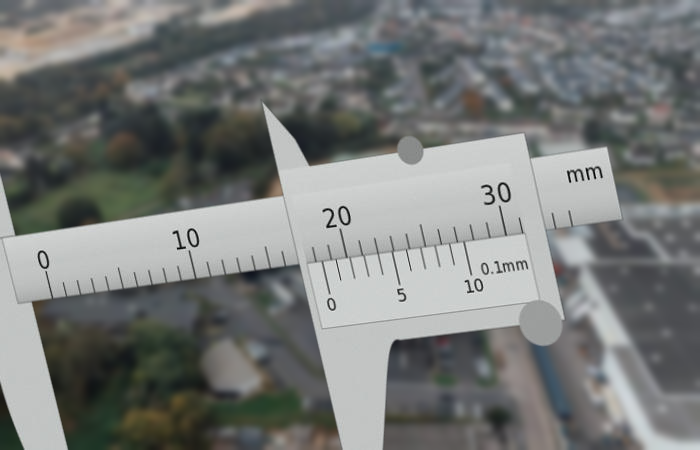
18.4
